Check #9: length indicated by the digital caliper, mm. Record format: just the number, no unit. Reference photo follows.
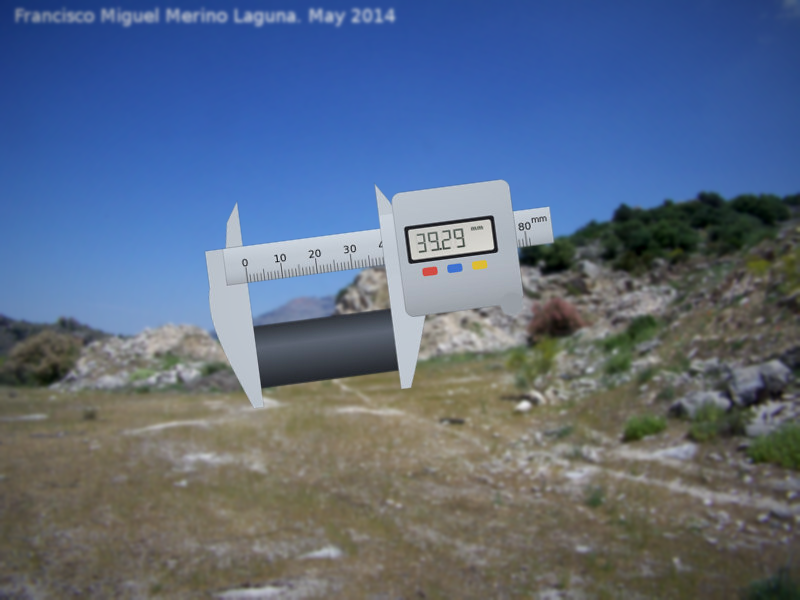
39.29
